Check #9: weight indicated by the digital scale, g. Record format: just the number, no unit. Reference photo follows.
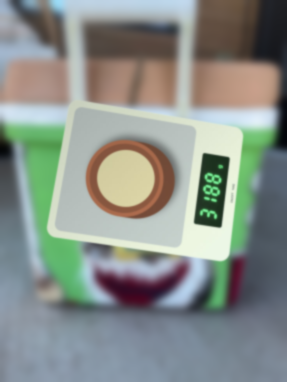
3188
